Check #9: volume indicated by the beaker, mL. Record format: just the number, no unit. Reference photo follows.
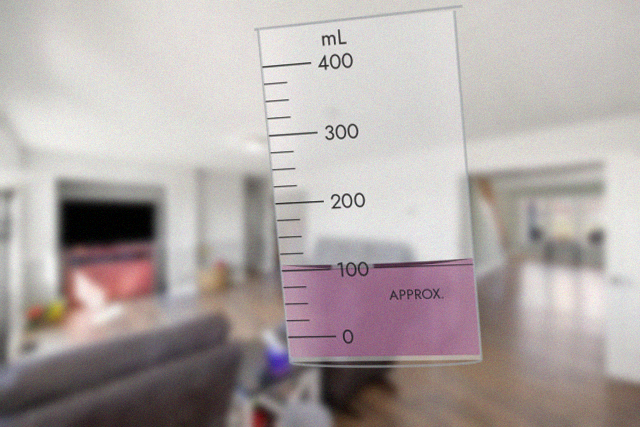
100
